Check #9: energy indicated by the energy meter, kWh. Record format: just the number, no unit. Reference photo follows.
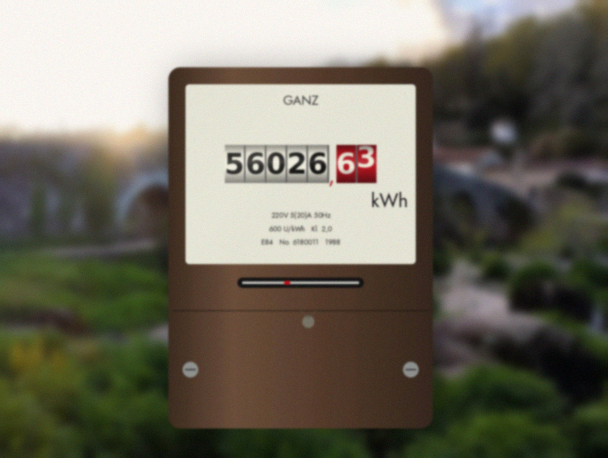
56026.63
